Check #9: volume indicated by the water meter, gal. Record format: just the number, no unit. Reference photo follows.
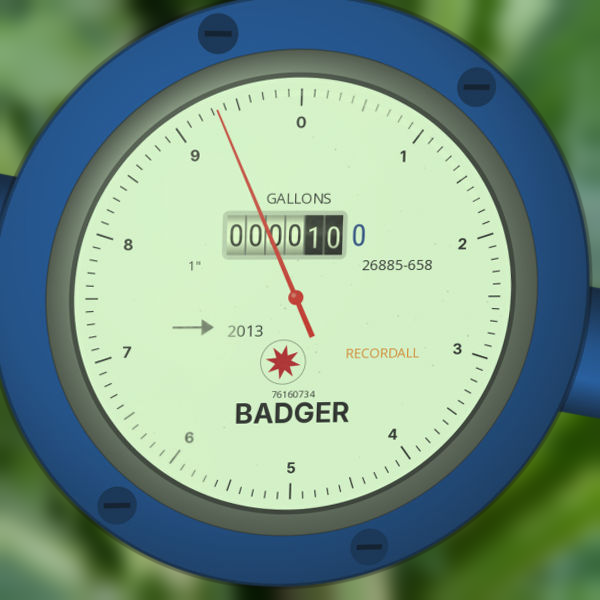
99.3
